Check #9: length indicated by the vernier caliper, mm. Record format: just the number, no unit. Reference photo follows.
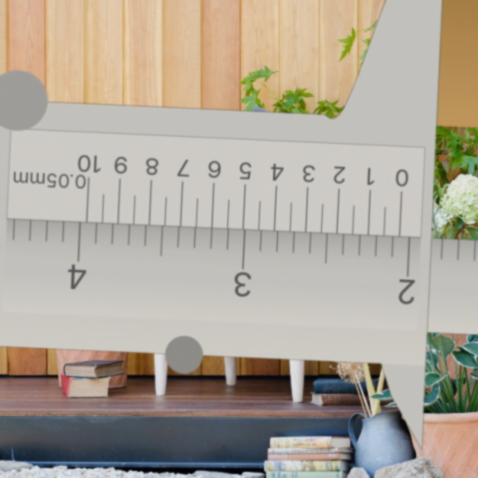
20.6
